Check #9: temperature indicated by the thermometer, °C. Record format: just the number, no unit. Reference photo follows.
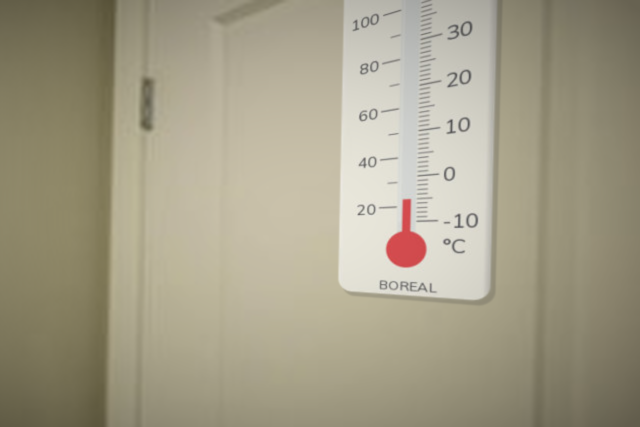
-5
